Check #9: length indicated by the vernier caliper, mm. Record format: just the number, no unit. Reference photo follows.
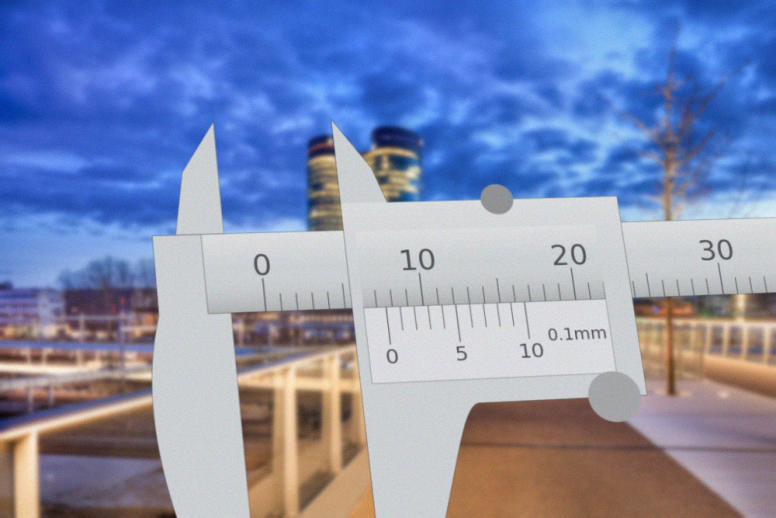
7.6
